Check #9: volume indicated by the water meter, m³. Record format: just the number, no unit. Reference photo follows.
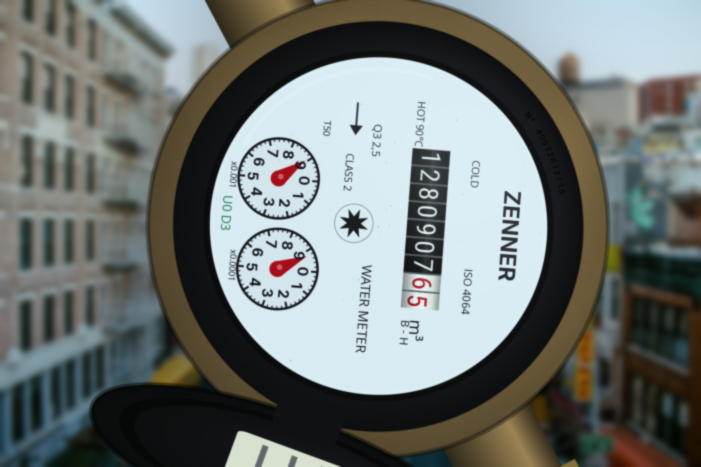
1280907.6489
